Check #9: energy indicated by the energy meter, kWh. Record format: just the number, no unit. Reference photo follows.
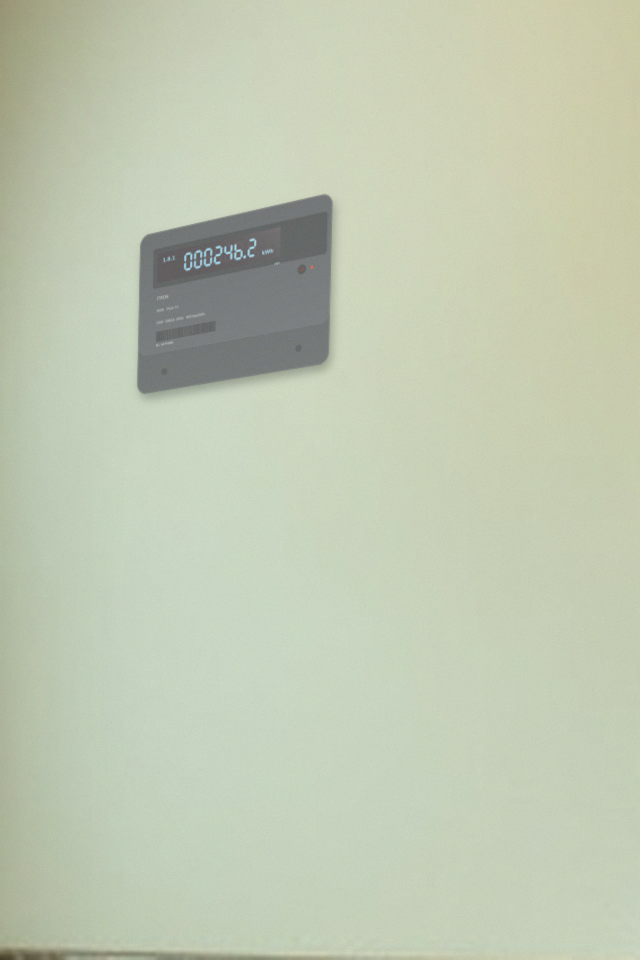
246.2
